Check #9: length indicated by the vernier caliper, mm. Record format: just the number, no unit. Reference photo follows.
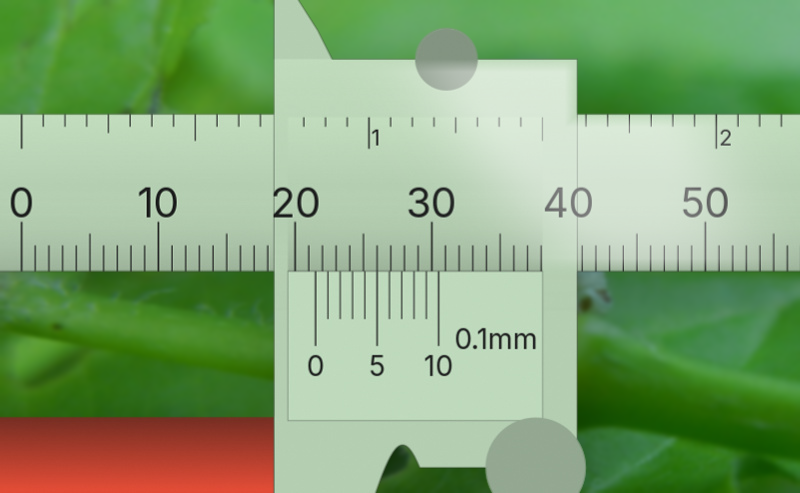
21.5
